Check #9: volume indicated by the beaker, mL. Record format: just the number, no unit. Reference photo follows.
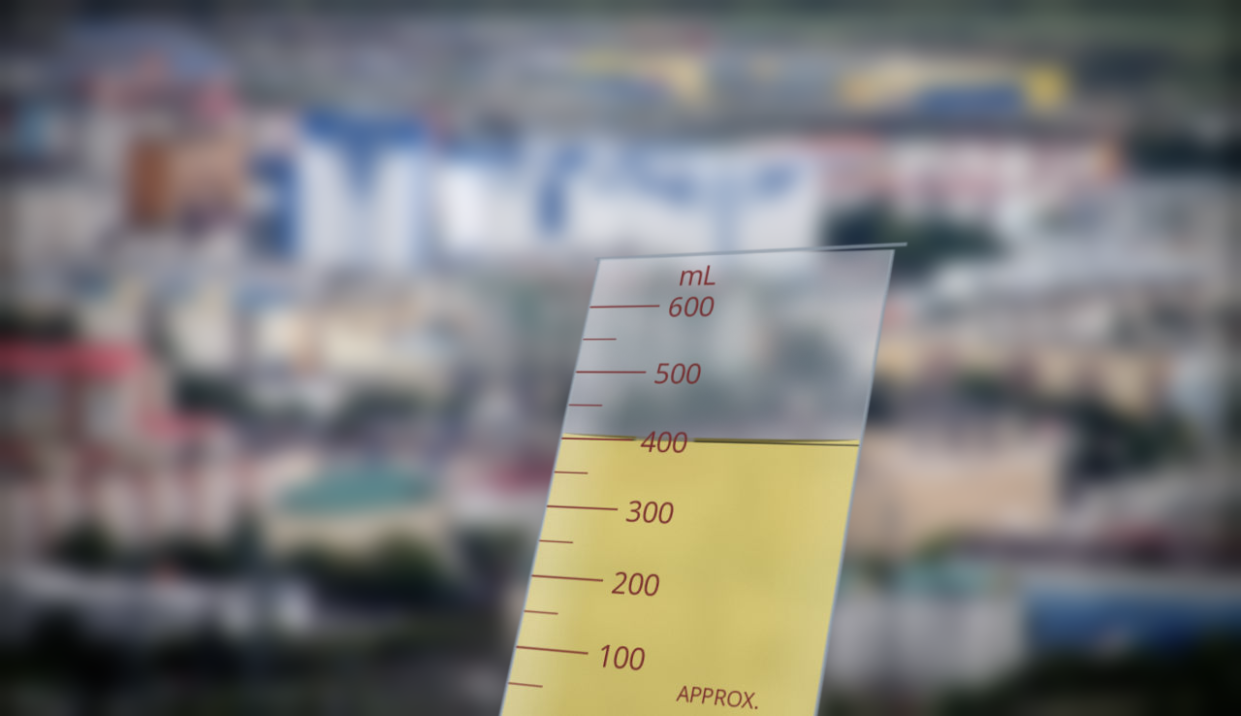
400
